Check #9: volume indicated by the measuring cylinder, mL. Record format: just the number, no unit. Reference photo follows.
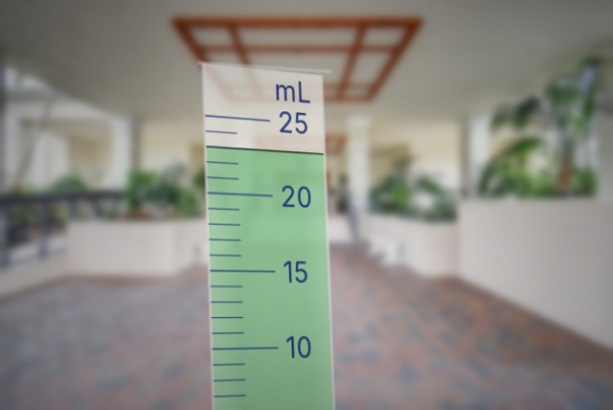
23
